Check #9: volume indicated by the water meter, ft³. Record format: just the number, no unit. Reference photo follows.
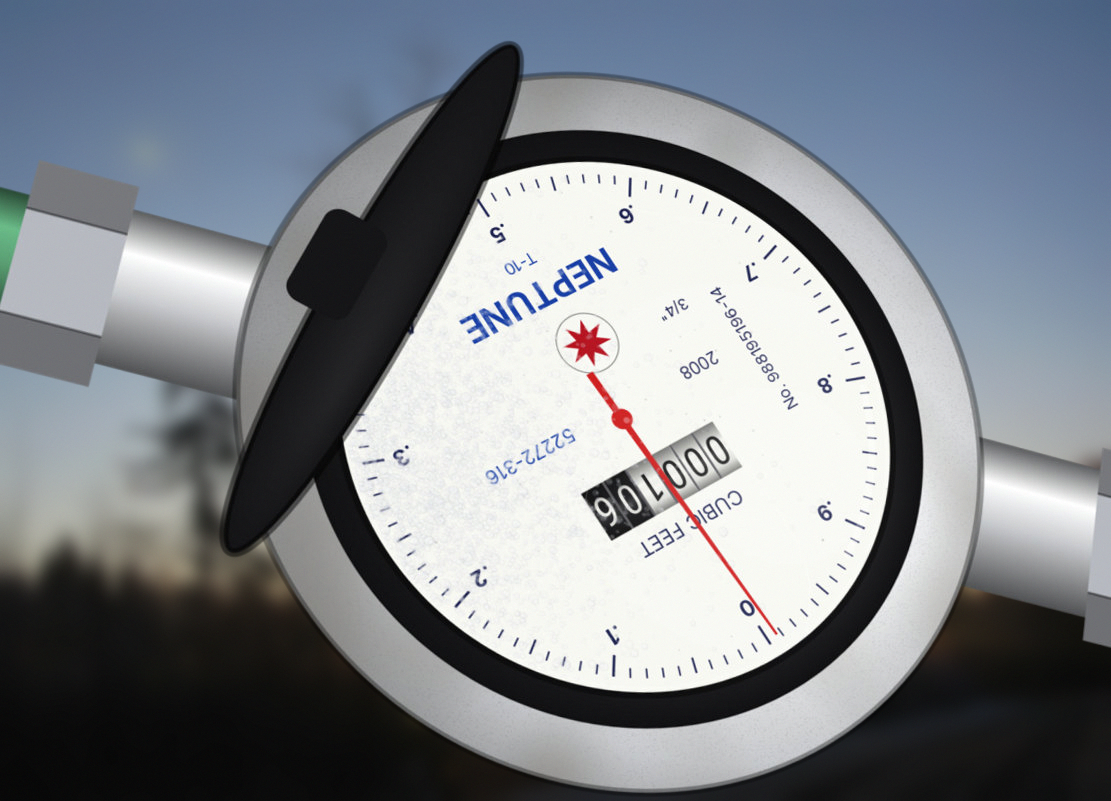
105.99
